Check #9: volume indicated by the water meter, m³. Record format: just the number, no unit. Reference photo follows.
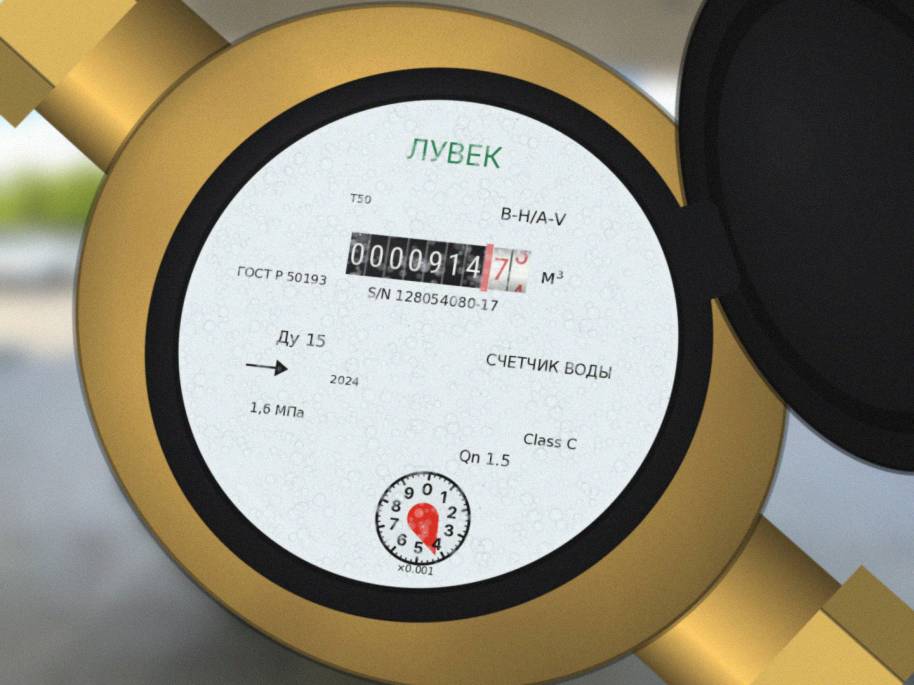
914.734
